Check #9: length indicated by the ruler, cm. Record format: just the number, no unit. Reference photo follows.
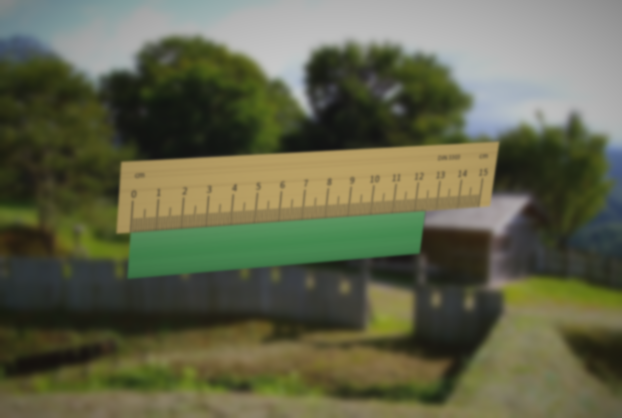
12.5
